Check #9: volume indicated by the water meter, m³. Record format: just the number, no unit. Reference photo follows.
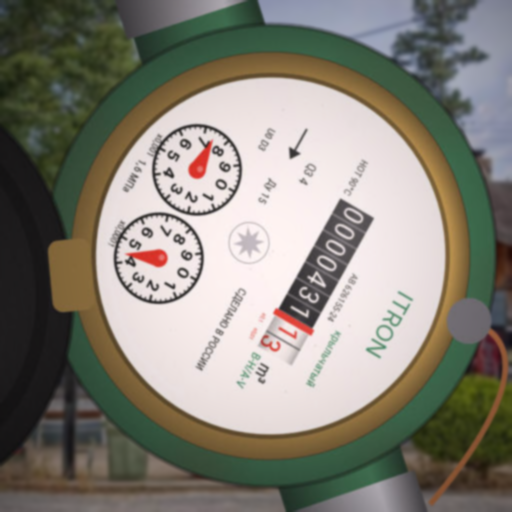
431.1274
